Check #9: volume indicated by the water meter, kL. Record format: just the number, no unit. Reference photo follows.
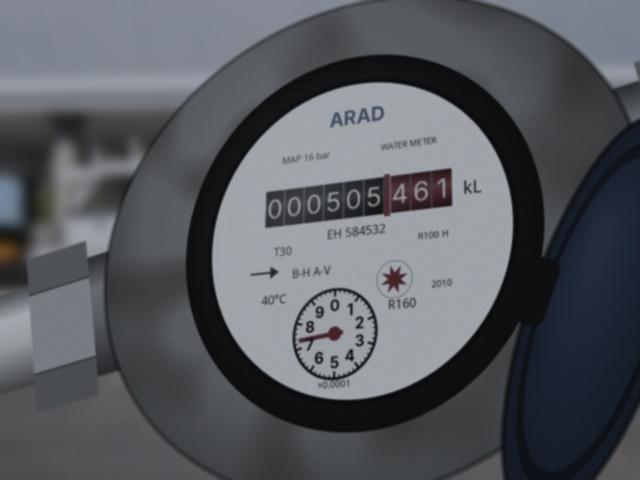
505.4617
